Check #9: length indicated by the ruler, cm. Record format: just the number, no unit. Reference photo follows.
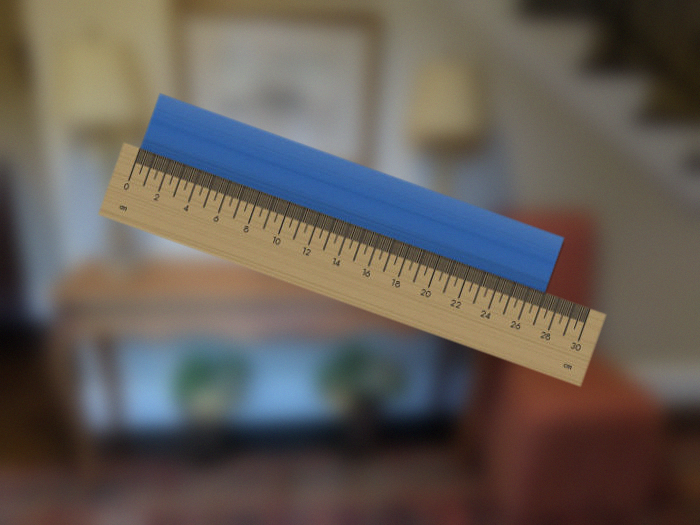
27
